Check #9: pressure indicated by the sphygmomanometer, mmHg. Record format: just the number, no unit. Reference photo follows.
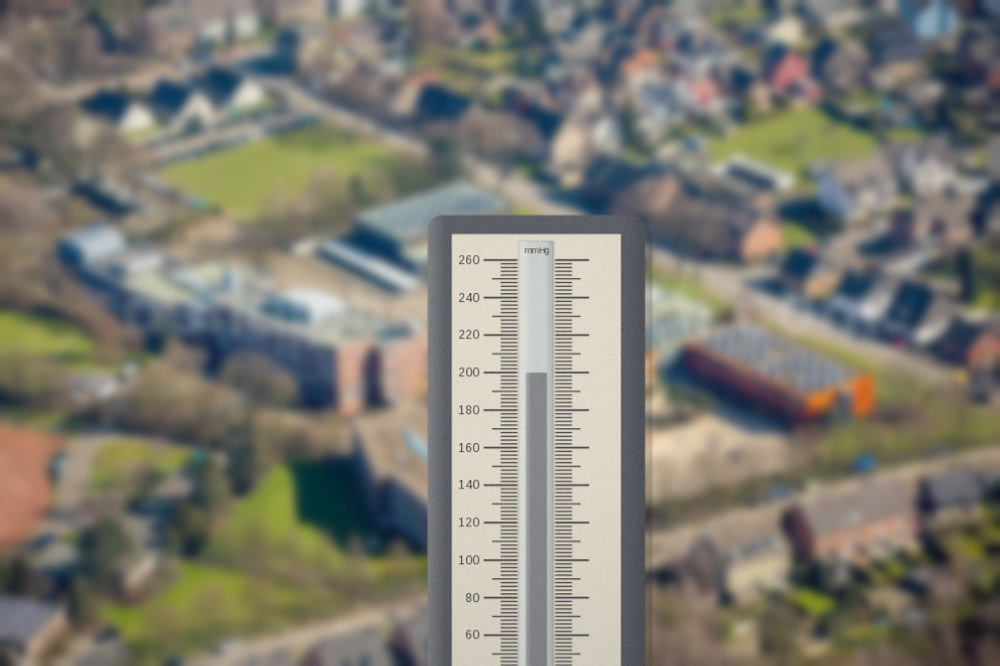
200
